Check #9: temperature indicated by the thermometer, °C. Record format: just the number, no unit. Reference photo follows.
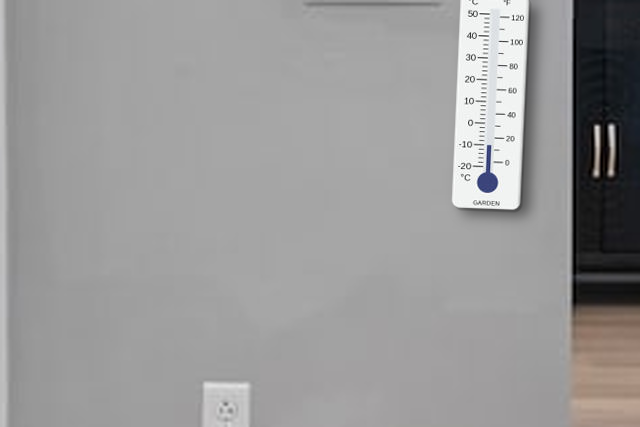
-10
